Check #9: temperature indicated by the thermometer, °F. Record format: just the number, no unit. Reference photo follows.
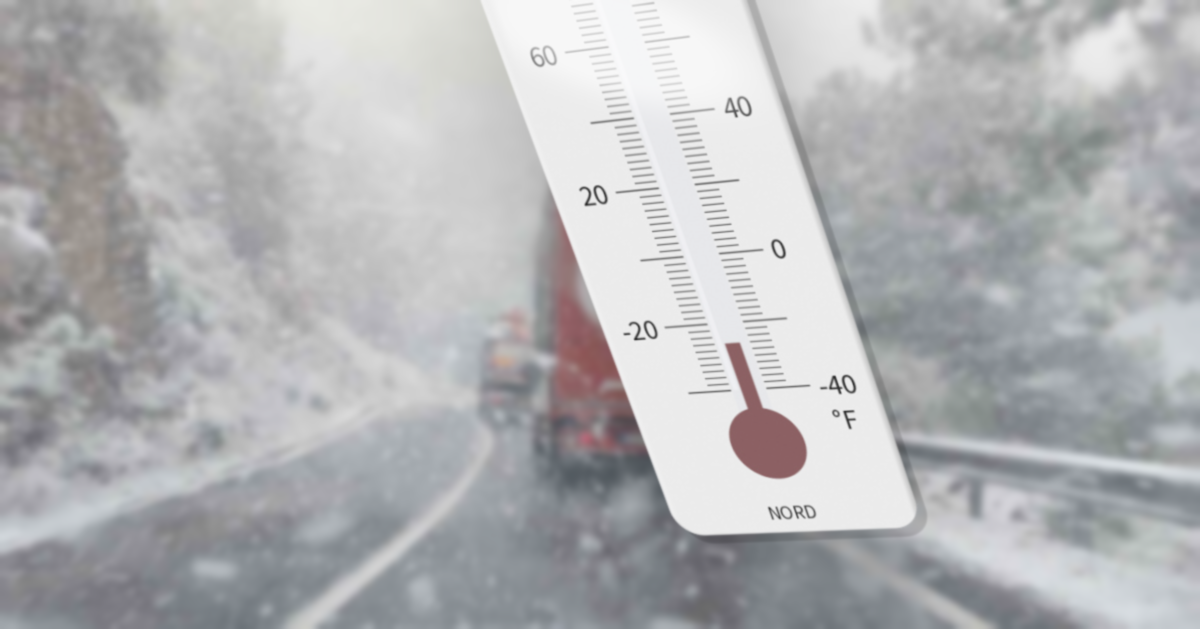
-26
